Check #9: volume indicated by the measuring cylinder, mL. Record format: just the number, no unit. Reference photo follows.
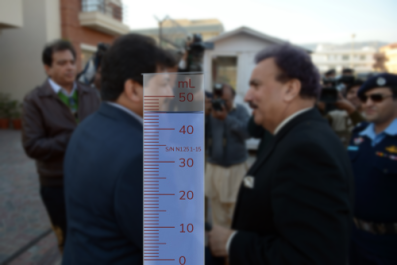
45
